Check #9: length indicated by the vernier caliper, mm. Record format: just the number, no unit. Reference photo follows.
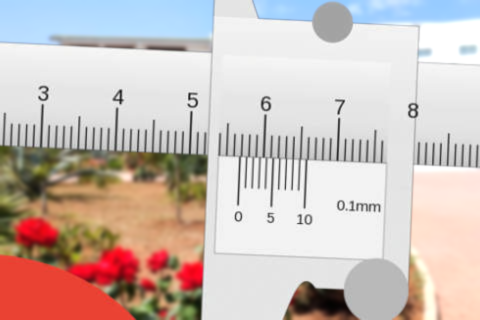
56.8
